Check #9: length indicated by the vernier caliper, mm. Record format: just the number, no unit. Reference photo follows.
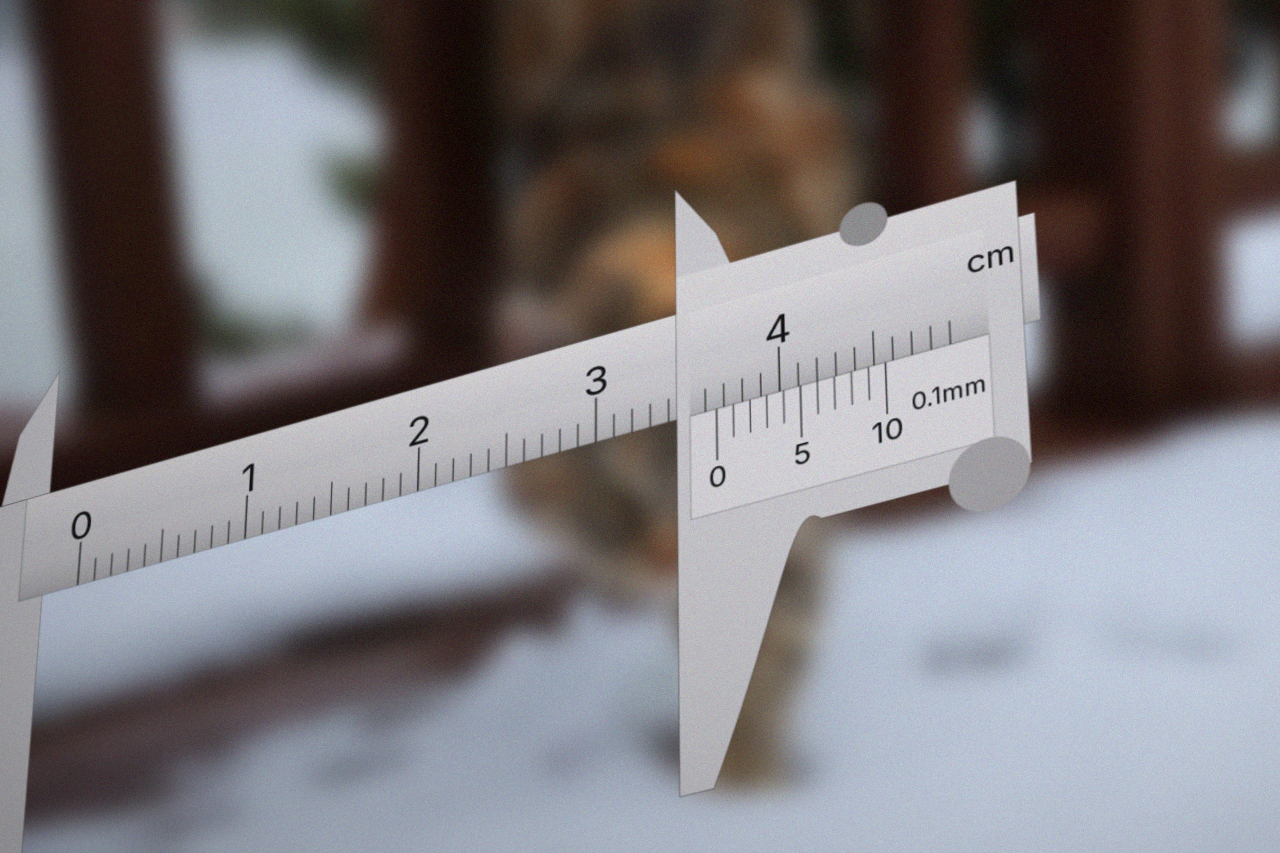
36.6
